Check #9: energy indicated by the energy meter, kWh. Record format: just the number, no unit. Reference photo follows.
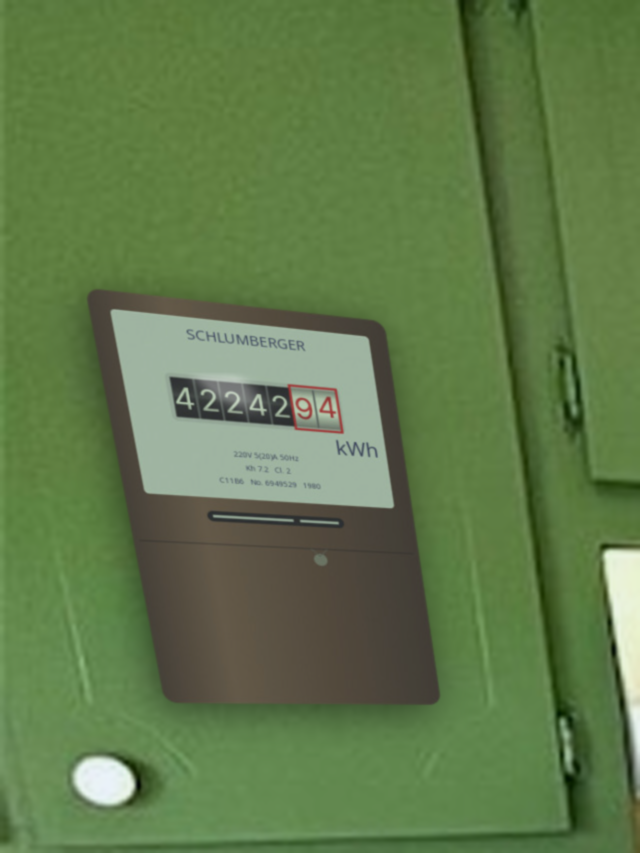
42242.94
